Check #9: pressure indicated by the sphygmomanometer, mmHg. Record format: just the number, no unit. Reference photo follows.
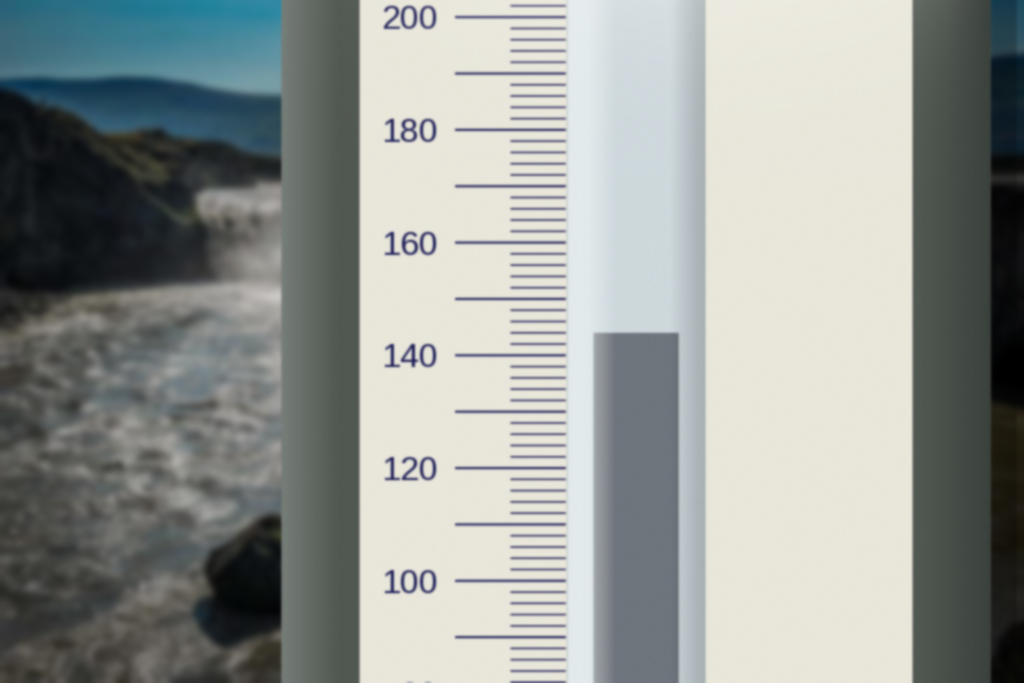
144
